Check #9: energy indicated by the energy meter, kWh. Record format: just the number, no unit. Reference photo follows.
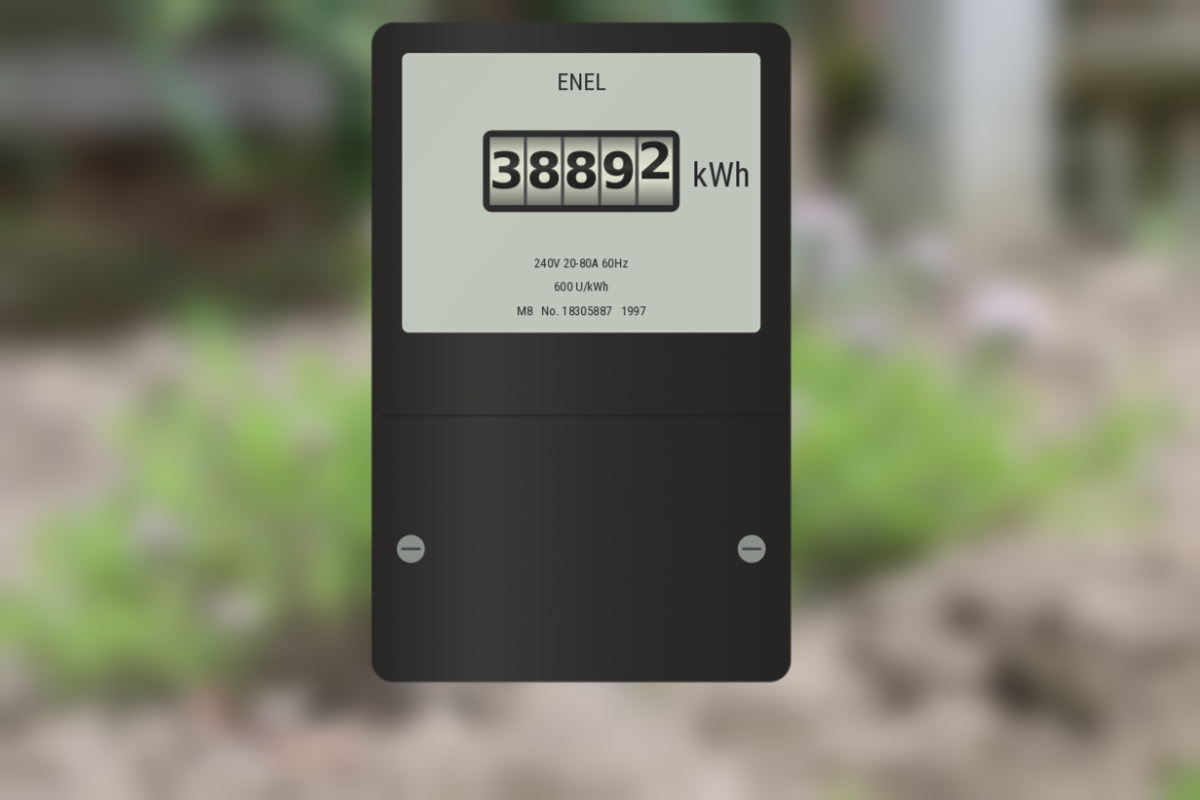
38892
